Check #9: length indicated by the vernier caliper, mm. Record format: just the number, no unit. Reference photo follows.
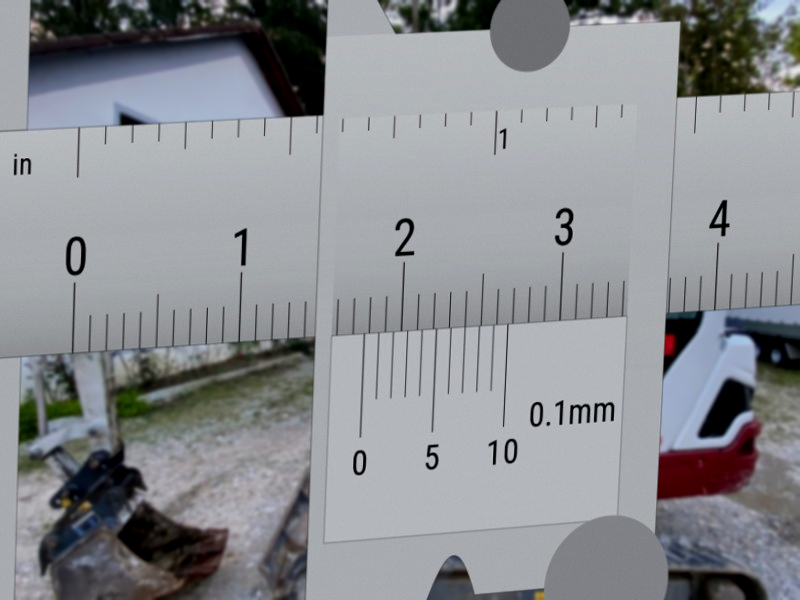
17.7
